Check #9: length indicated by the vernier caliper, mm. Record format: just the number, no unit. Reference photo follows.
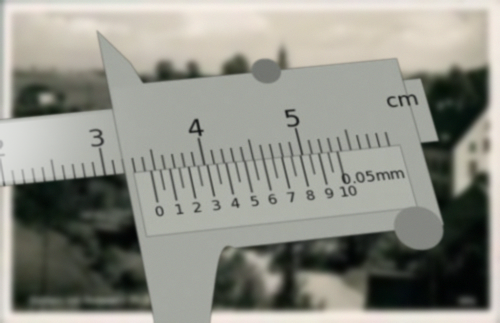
34.6
